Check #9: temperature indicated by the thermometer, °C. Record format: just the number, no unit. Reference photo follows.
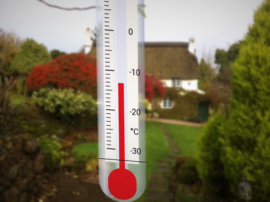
-13
